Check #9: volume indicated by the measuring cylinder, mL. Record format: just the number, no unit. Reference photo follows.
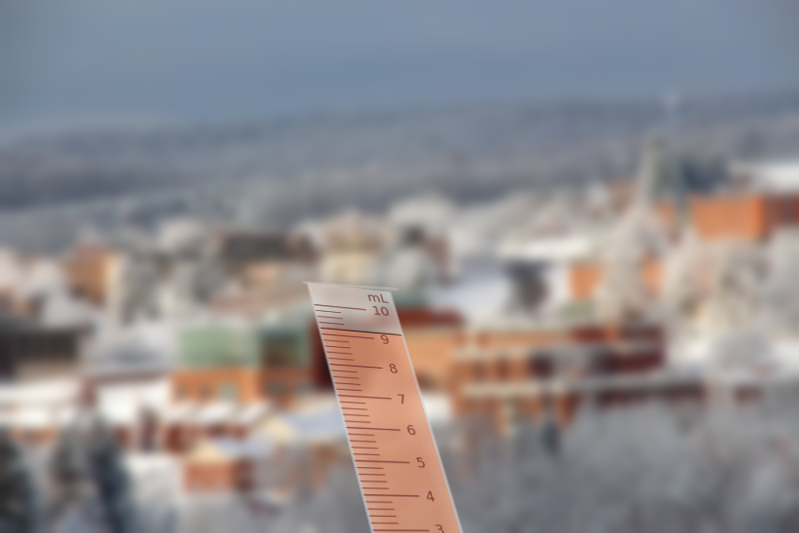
9.2
